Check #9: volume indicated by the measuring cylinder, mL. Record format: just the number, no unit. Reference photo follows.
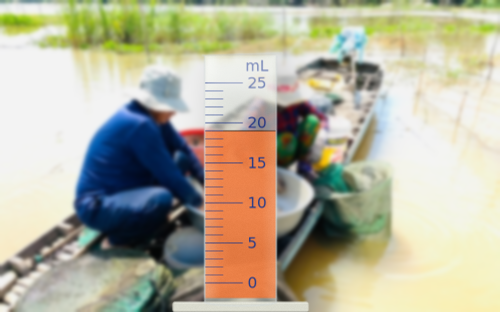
19
